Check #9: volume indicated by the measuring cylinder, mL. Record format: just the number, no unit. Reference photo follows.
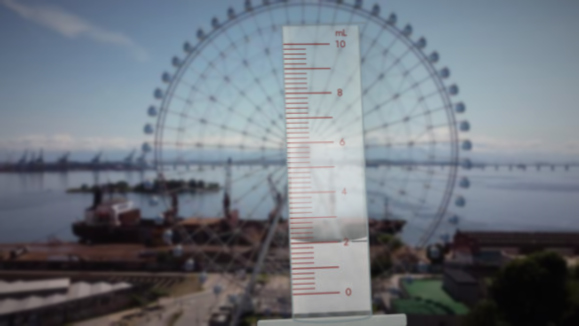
2
